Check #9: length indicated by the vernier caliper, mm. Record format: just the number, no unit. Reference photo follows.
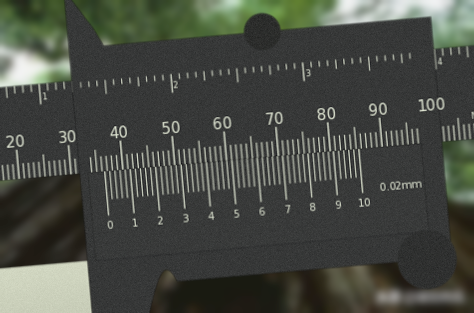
36.5
